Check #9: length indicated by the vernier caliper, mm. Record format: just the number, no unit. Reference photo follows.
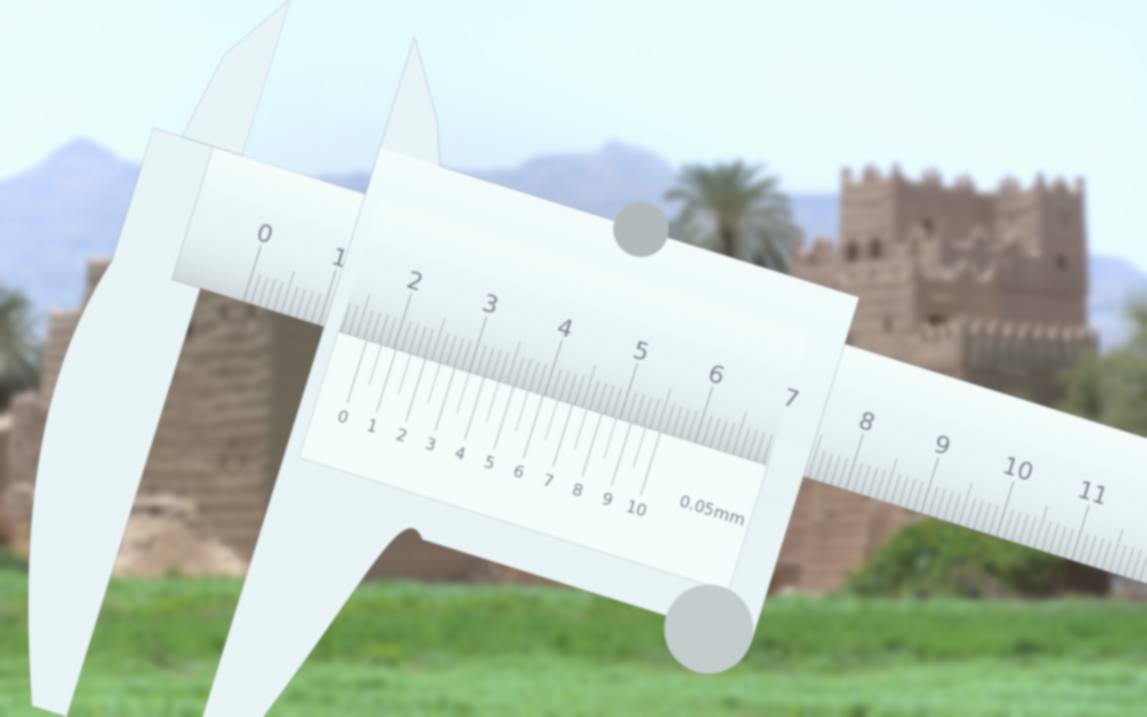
16.4
